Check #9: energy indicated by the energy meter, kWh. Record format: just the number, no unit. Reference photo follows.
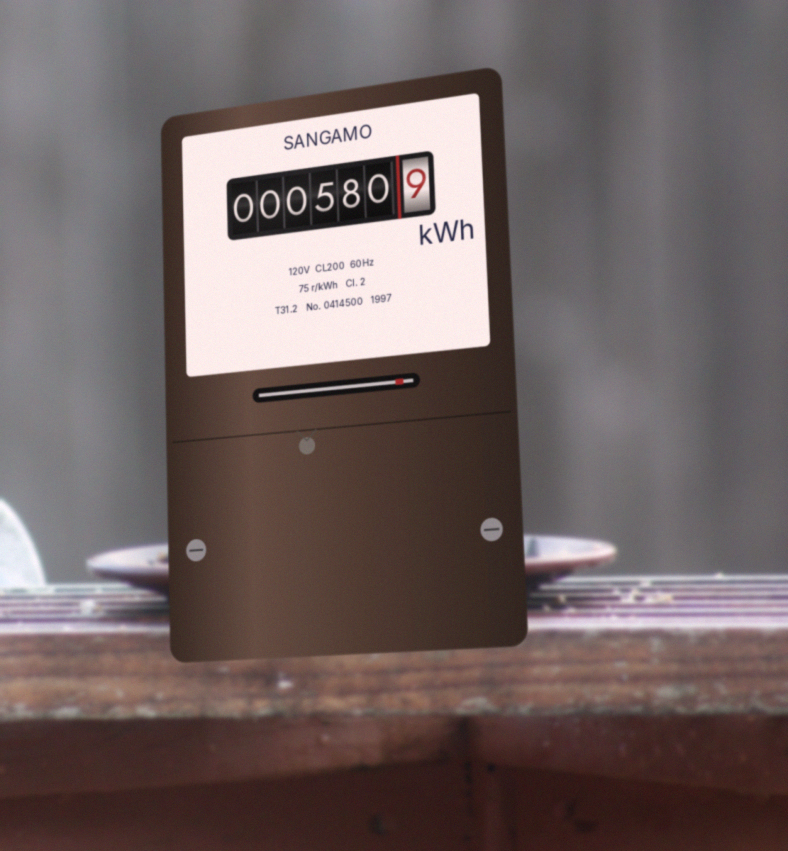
580.9
